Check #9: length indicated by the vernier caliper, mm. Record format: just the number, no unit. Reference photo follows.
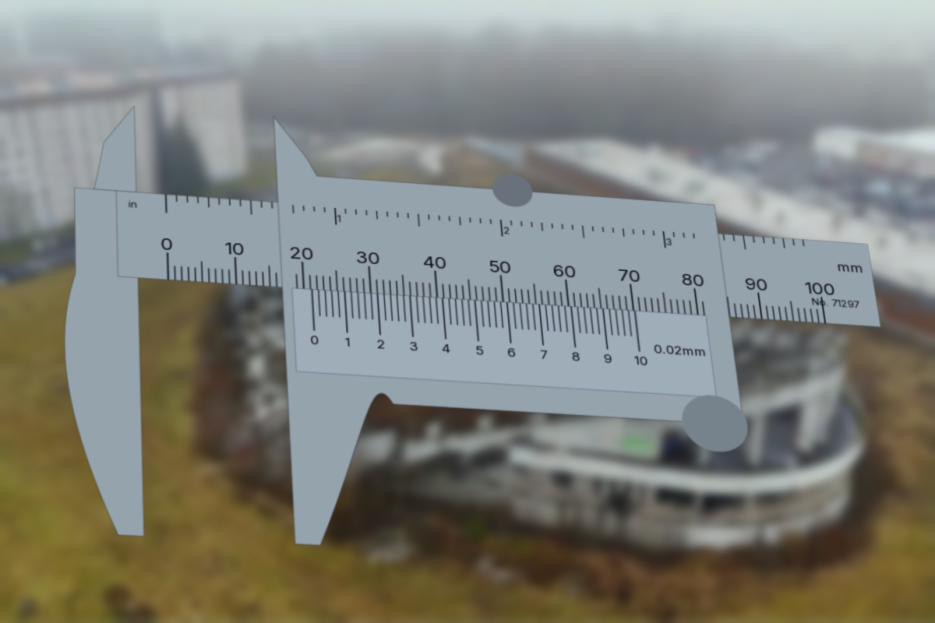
21.2
